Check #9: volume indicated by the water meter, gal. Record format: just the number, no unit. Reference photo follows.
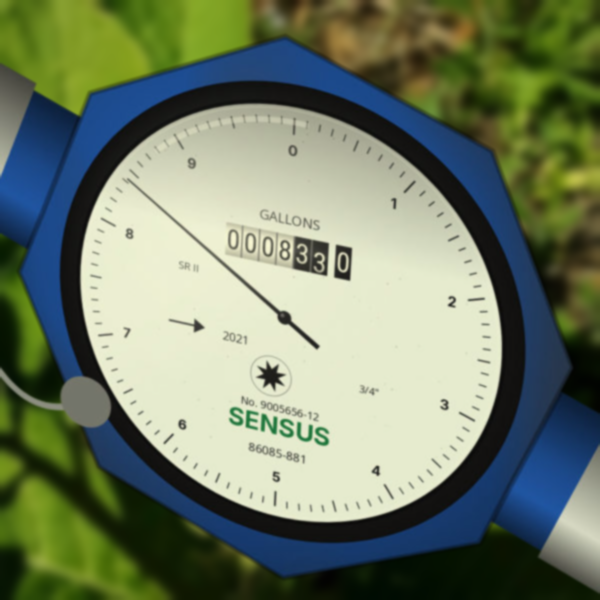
8328.4
